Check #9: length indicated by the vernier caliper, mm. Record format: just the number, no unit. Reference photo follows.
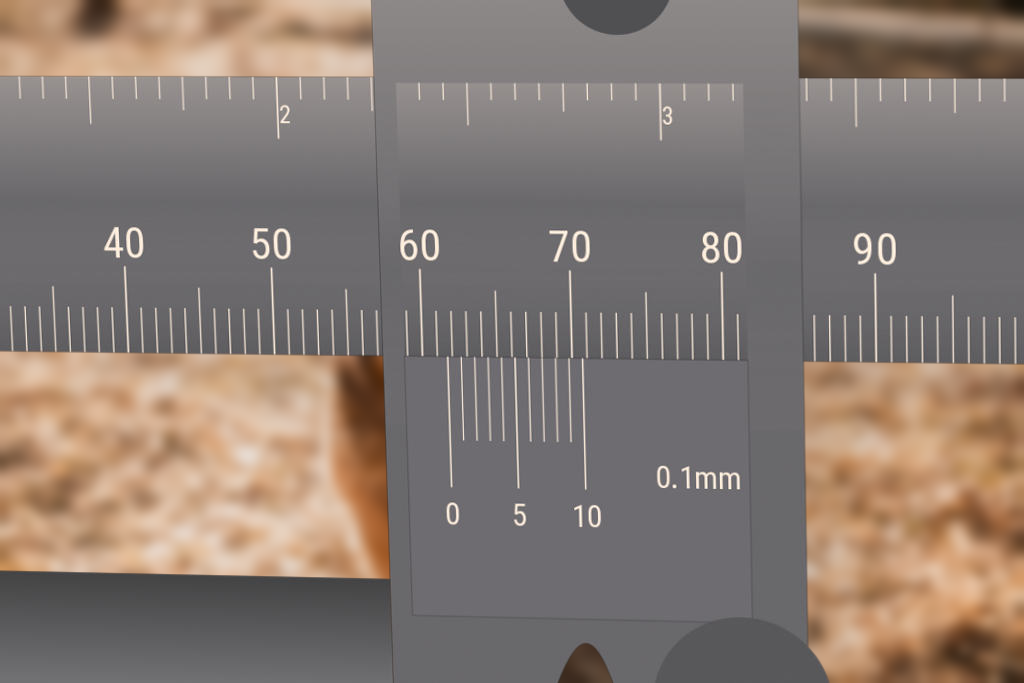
61.7
